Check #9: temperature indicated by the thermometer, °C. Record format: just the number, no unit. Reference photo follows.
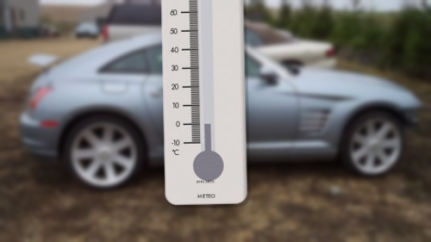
0
